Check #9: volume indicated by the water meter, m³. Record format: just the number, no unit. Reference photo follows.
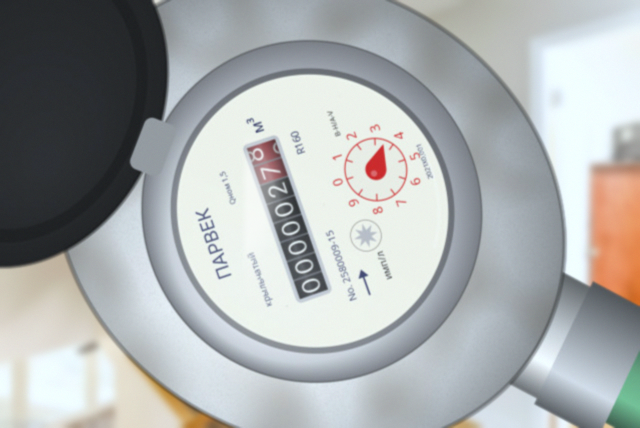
2.783
